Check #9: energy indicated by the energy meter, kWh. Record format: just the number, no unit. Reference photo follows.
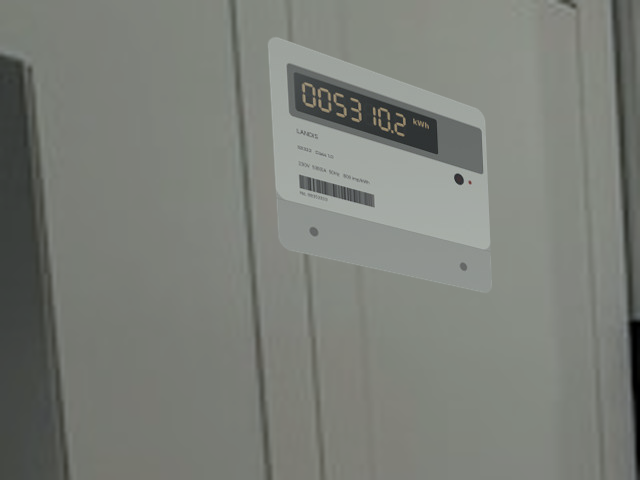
5310.2
